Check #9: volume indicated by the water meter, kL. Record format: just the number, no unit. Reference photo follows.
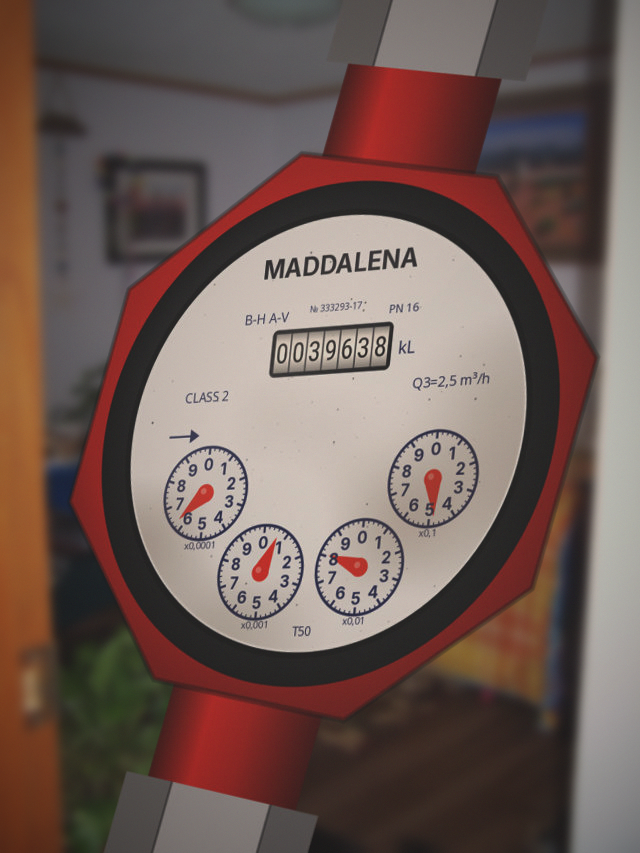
39638.4806
